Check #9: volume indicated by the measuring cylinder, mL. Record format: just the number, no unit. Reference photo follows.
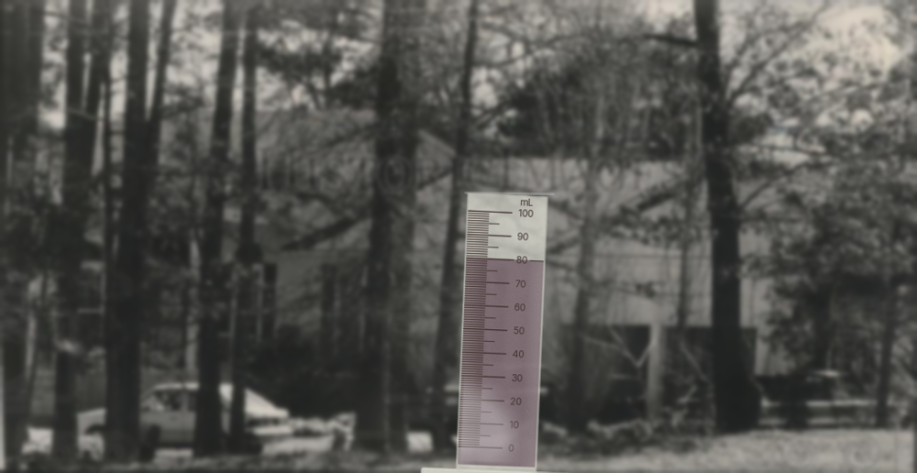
80
